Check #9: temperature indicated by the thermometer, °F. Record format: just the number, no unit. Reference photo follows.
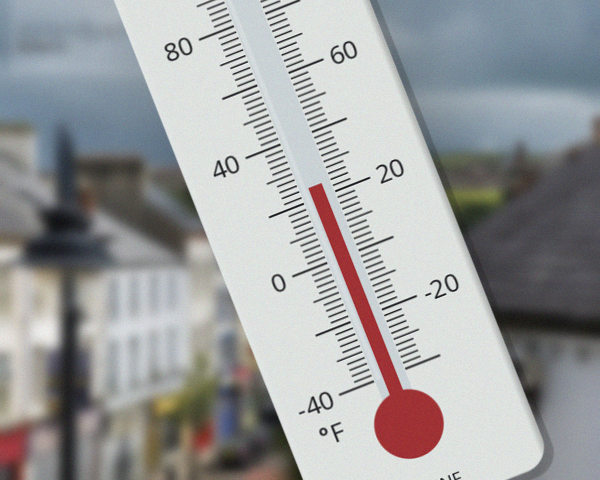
24
